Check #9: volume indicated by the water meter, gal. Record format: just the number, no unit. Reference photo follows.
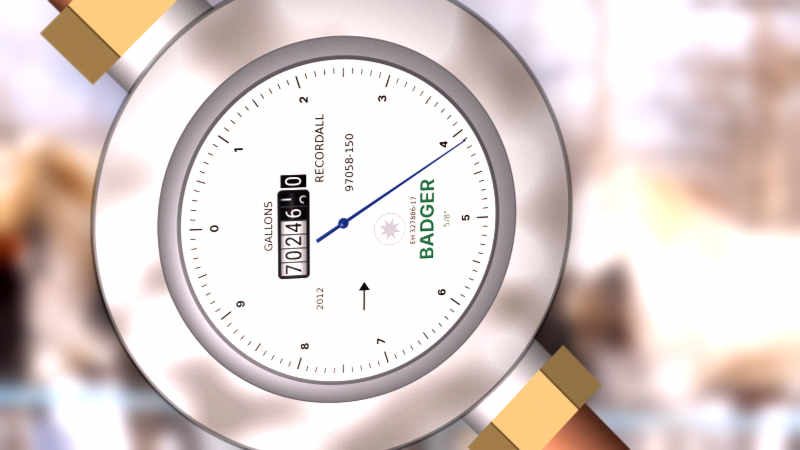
7024614.1
